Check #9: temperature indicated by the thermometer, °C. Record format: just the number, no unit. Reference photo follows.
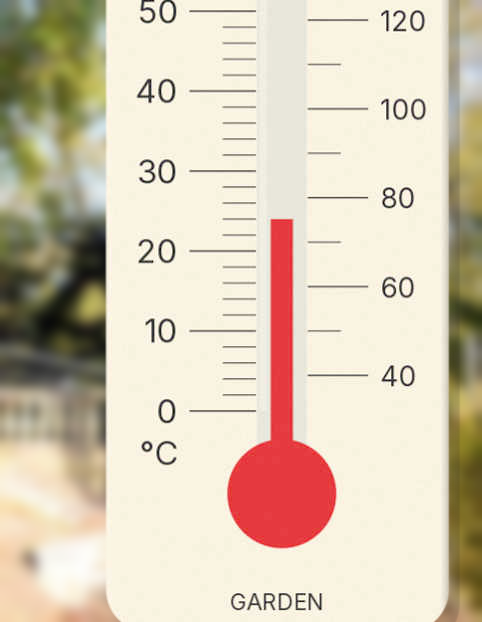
24
